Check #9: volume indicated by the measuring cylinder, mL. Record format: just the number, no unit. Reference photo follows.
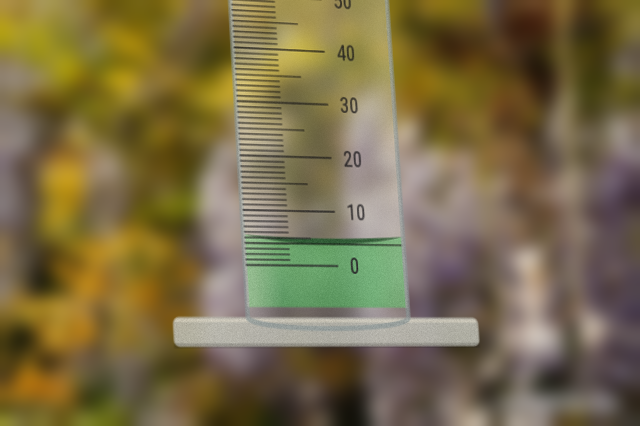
4
